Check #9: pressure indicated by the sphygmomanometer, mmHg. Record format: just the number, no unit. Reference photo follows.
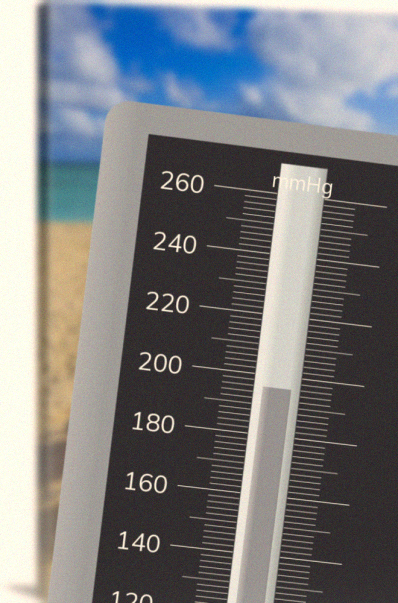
196
